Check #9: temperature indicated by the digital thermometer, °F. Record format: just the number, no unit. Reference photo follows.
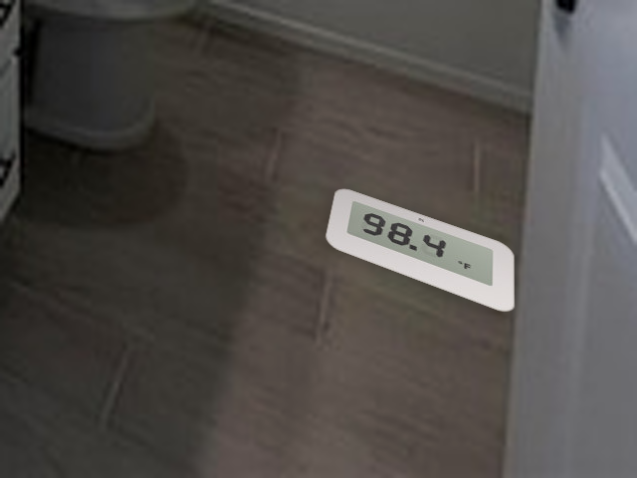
98.4
